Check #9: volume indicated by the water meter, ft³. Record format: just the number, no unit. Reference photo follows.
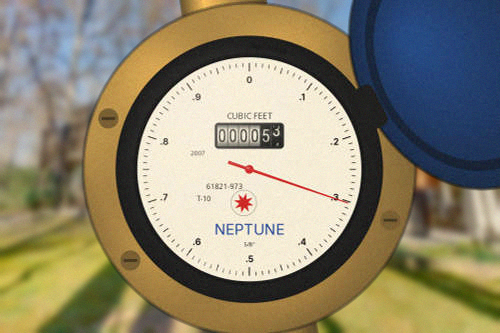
53.30
